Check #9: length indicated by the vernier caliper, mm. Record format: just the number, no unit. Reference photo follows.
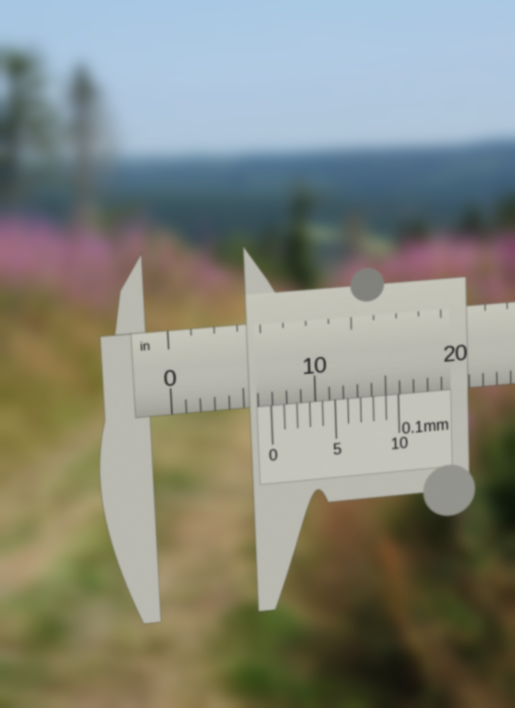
6.9
